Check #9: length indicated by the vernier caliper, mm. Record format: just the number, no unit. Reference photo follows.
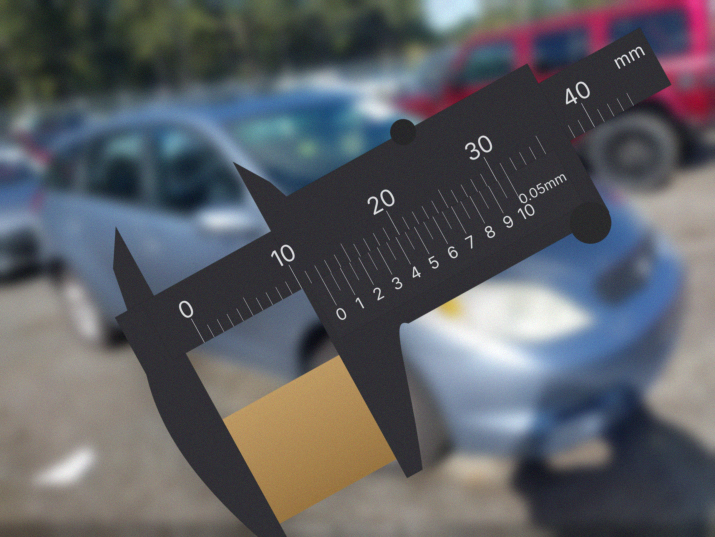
12.0
